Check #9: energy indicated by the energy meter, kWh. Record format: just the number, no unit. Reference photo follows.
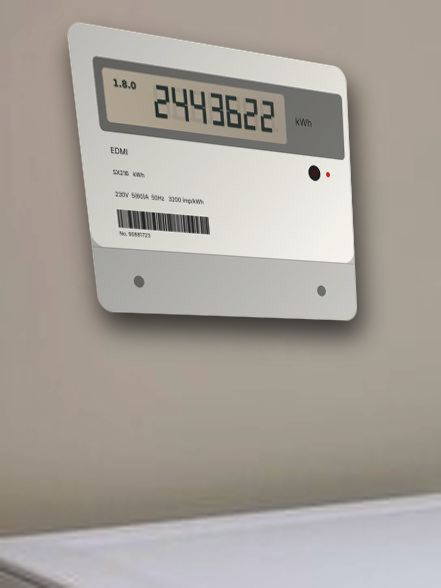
2443622
